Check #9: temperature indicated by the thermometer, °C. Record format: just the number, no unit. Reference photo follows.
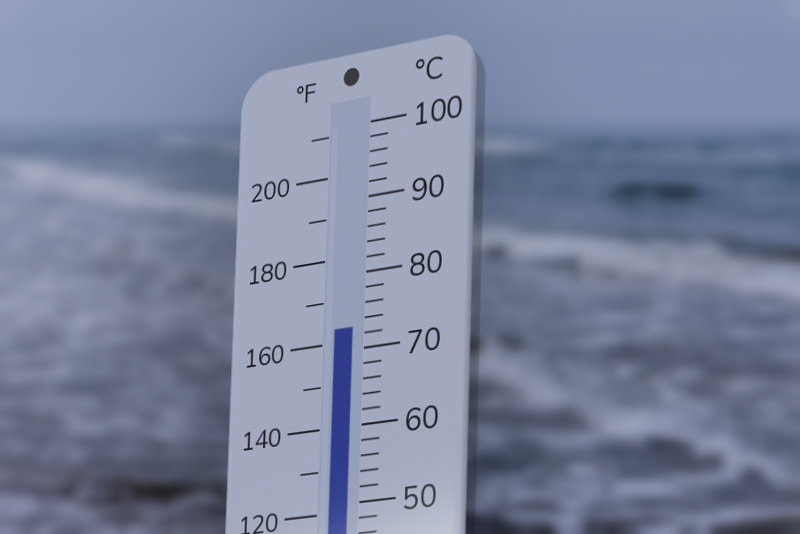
73
